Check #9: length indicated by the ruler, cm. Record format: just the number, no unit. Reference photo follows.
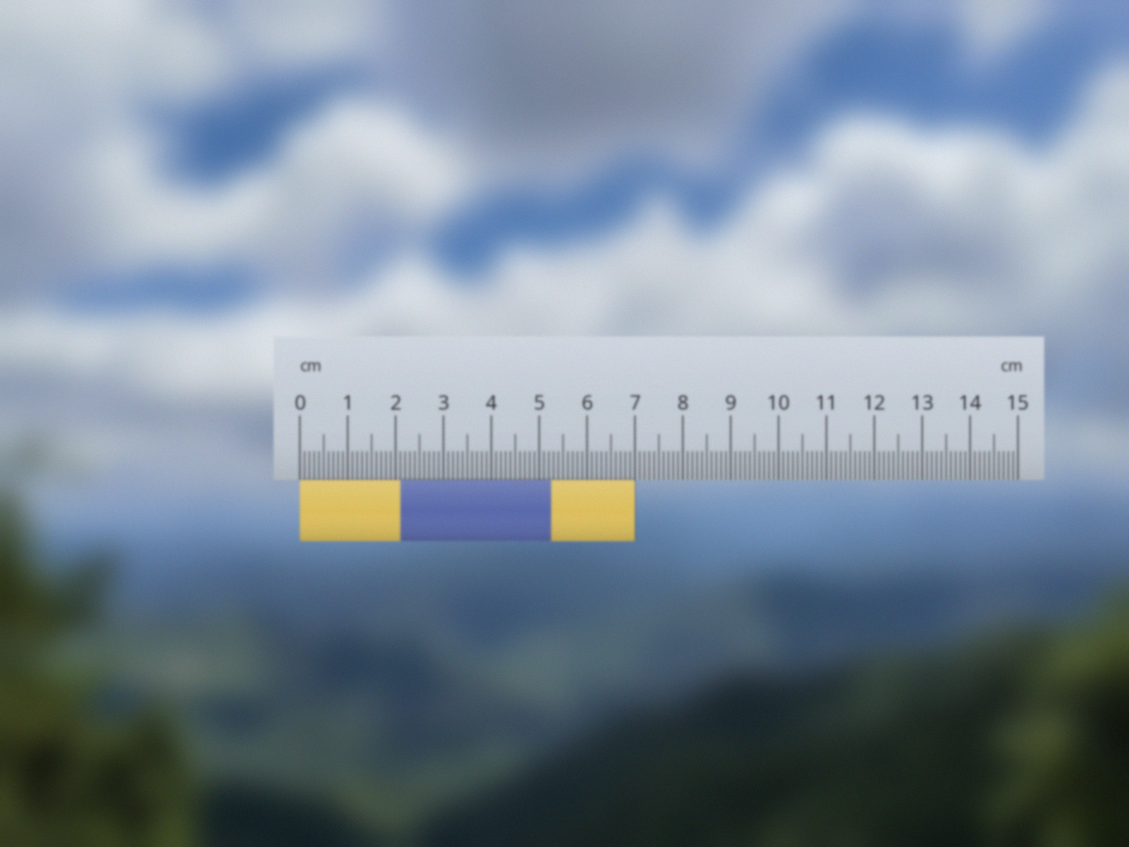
7
